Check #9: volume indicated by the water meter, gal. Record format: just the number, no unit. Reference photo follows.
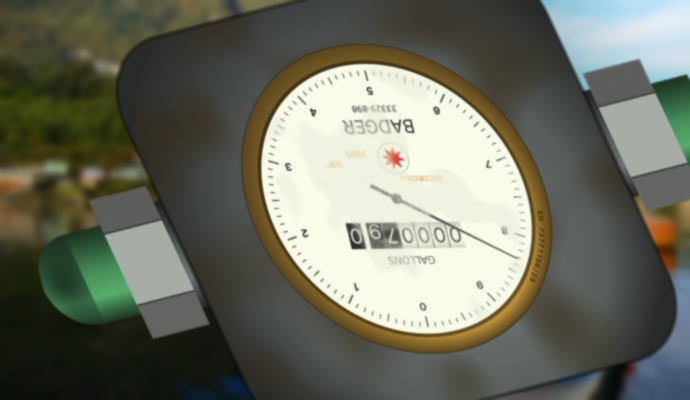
788.3
